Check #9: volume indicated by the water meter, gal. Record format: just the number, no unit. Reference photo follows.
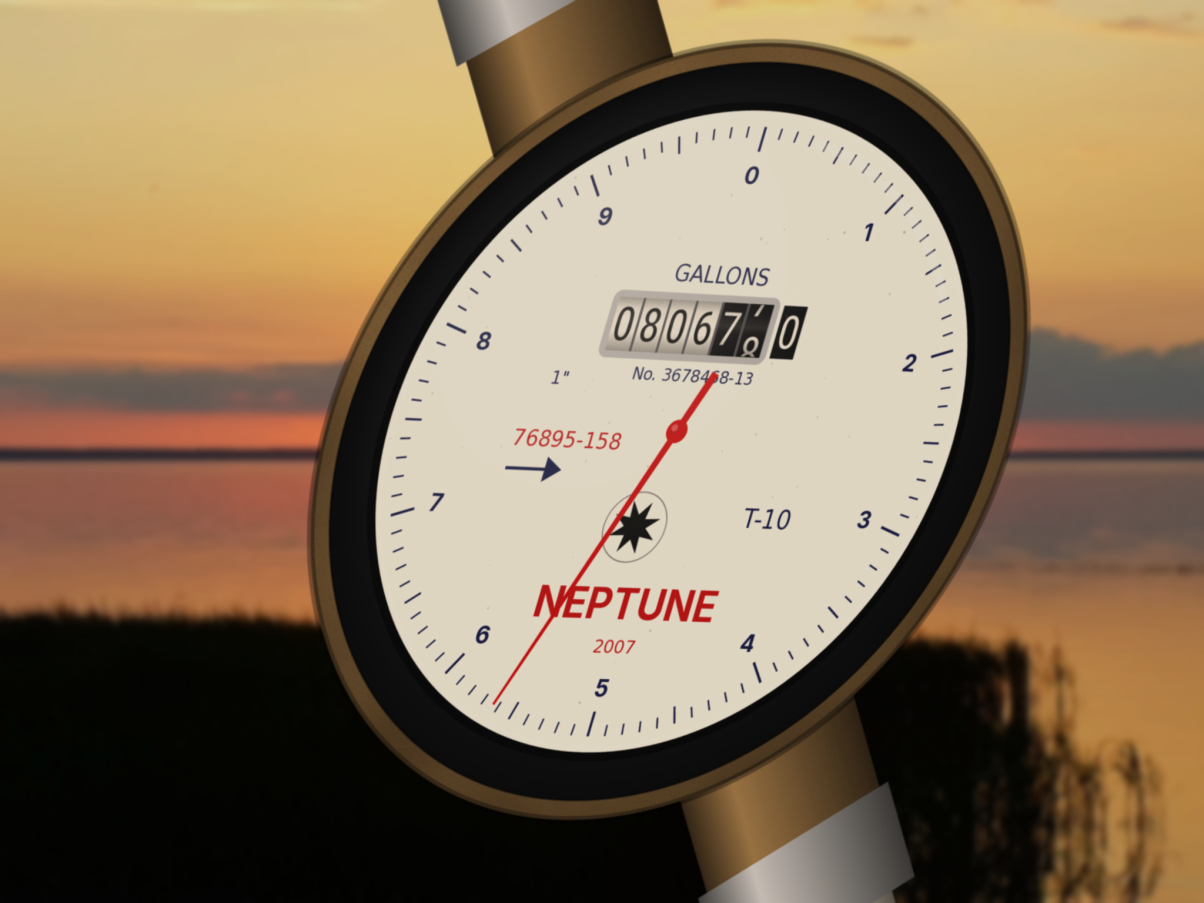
806775.6
